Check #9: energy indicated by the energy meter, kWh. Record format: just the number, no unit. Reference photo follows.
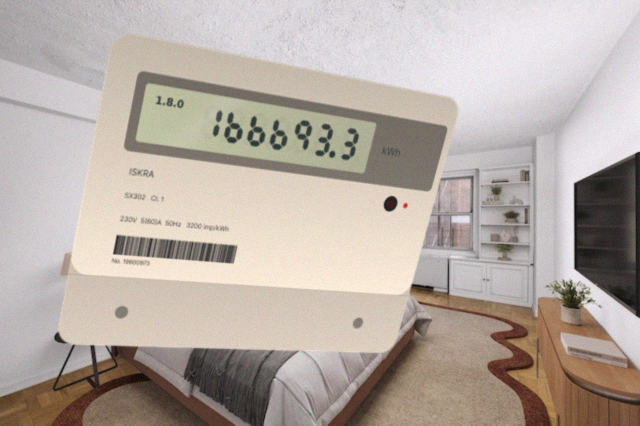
166693.3
